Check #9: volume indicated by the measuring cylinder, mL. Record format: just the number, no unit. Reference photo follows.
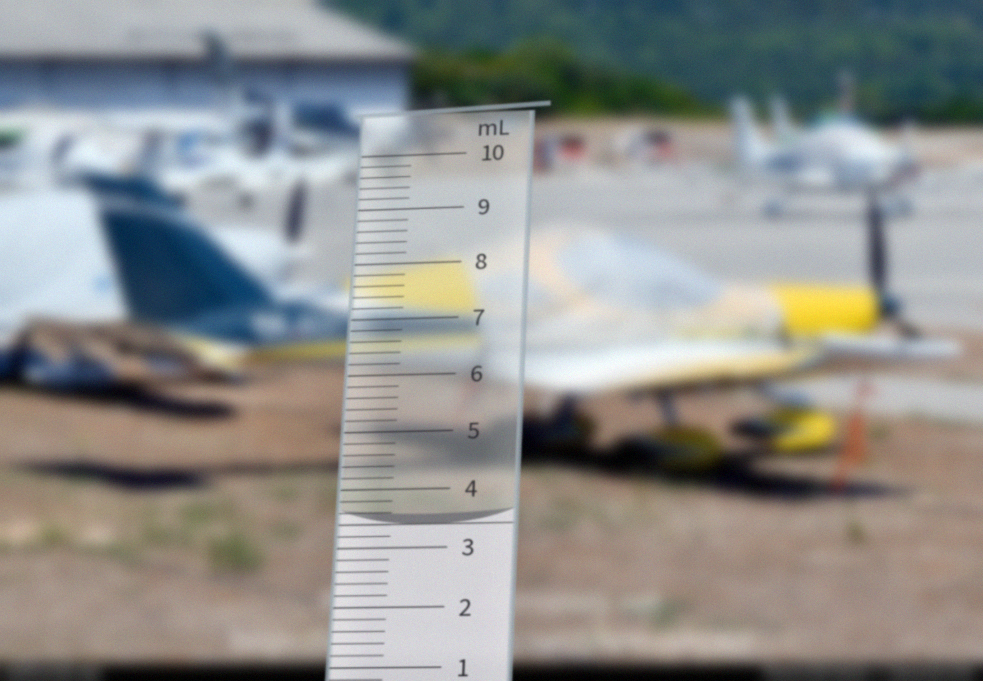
3.4
